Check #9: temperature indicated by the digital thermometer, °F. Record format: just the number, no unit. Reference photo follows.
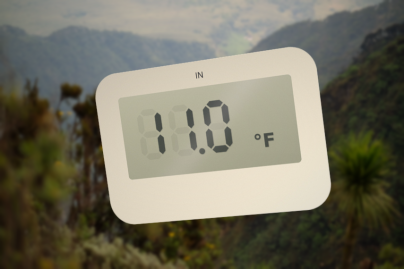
11.0
